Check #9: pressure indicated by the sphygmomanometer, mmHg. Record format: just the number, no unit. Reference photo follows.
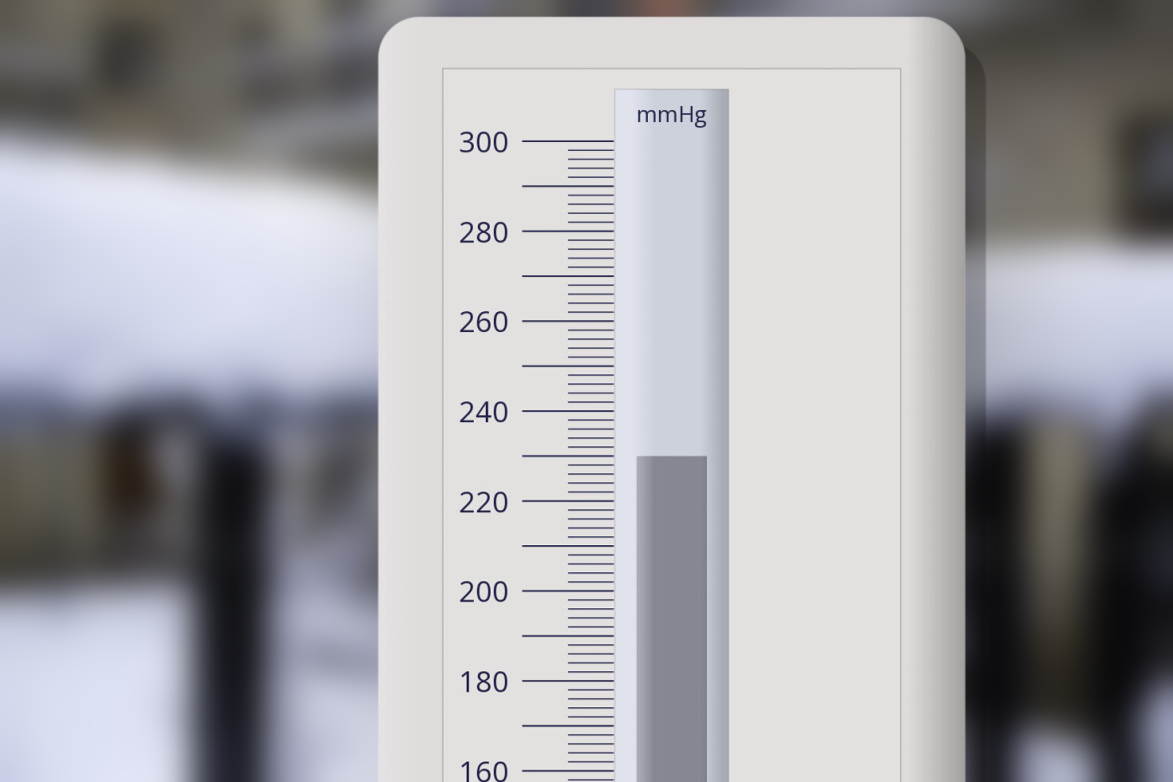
230
